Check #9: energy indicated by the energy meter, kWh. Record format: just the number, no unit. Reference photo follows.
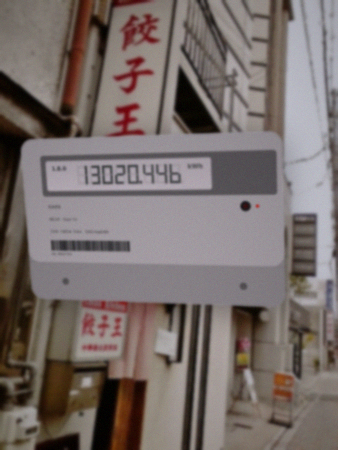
13020.446
